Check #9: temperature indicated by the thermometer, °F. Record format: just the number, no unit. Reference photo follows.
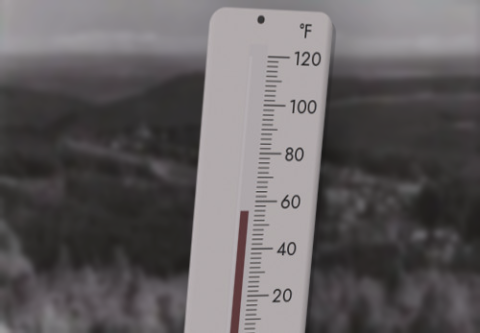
56
